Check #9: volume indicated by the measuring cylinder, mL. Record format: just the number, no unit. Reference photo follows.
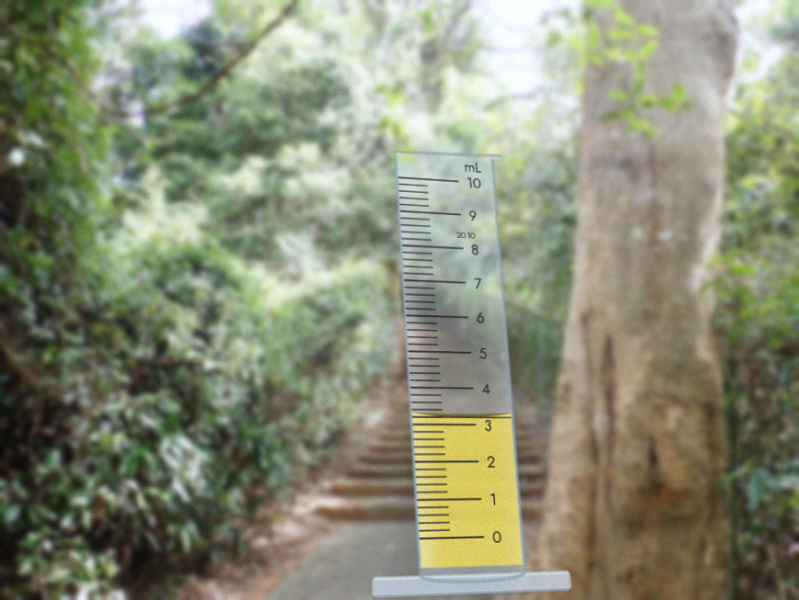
3.2
